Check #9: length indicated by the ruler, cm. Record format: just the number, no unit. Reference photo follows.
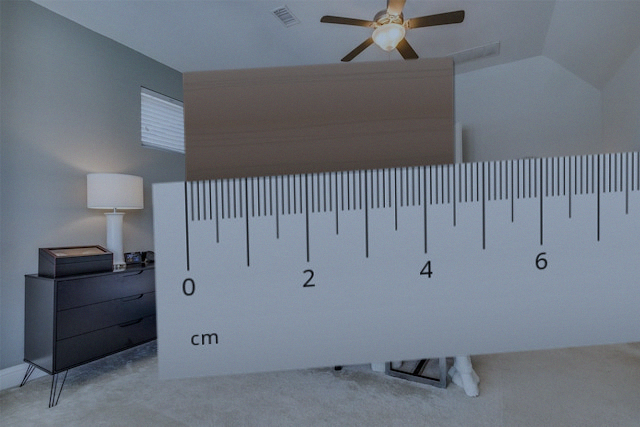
4.5
